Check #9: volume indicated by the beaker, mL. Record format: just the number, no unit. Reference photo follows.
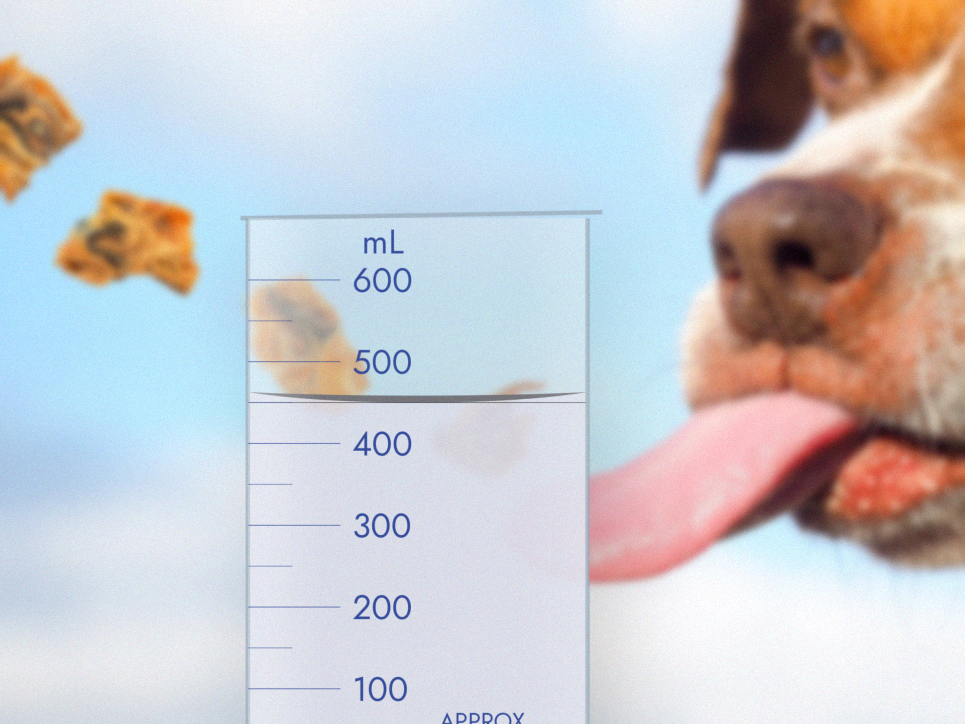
450
